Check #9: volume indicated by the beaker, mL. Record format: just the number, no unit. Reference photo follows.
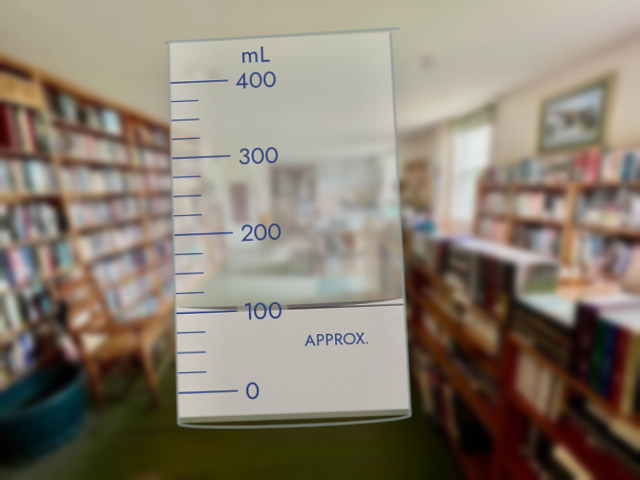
100
